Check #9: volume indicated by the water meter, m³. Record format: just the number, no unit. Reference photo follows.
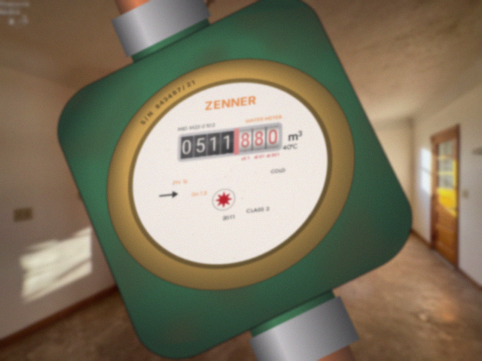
511.880
